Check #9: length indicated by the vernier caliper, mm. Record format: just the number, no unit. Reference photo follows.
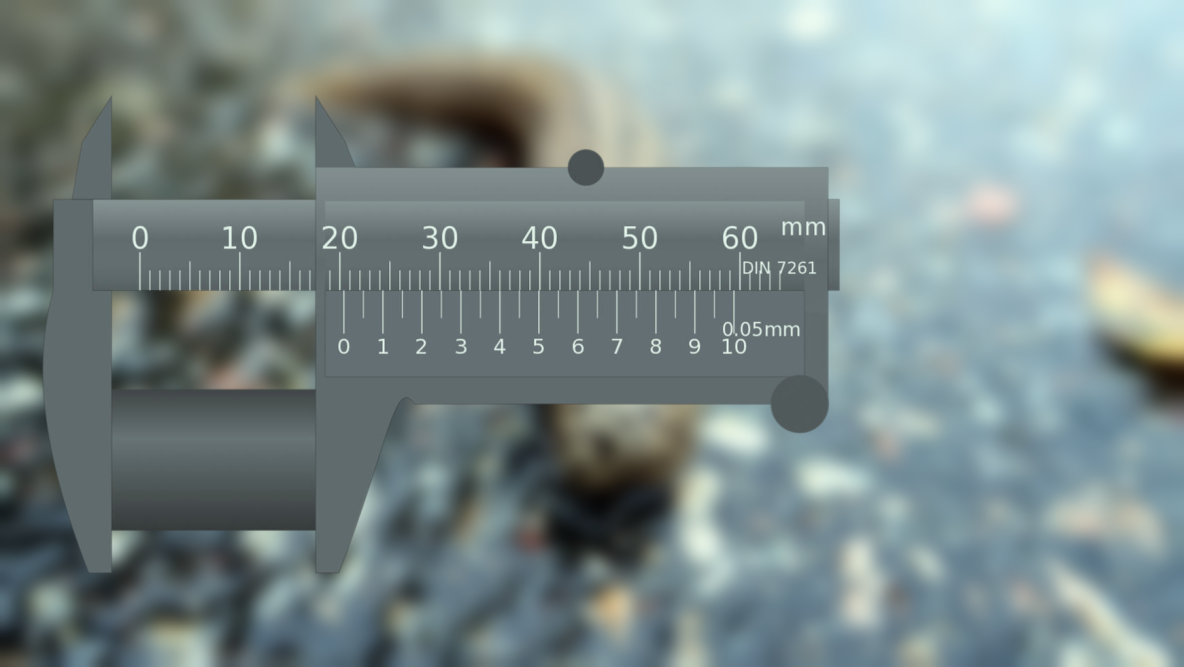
20.4
